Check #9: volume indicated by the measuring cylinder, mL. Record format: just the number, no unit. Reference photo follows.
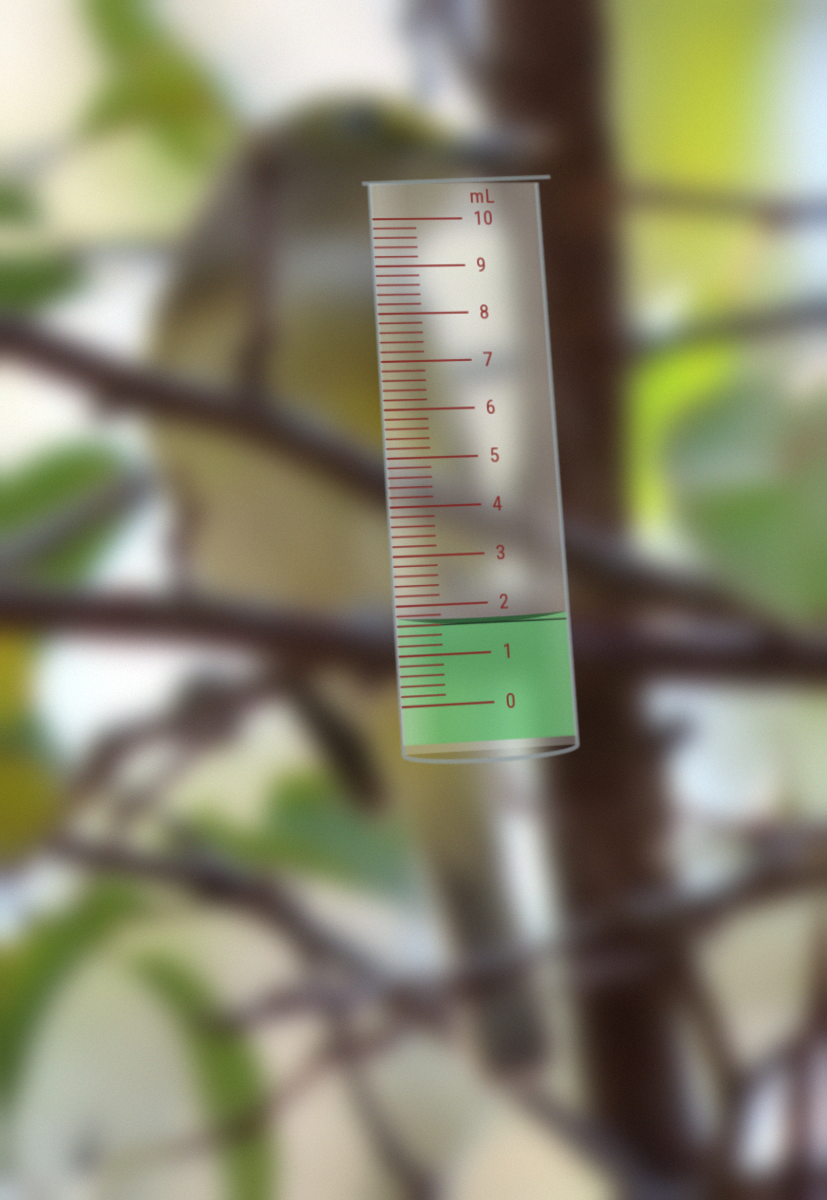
1.6
